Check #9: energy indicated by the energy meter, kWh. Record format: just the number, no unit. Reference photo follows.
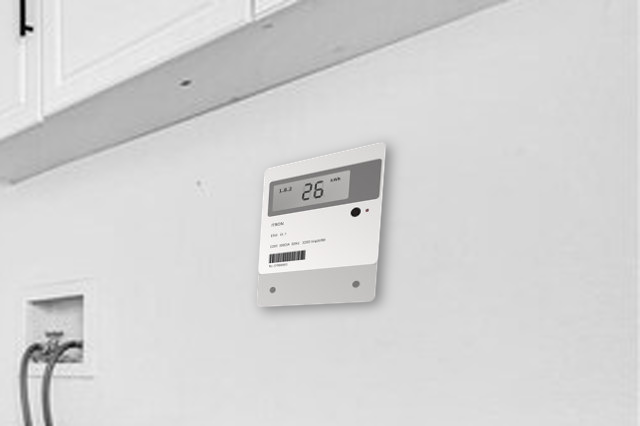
26
